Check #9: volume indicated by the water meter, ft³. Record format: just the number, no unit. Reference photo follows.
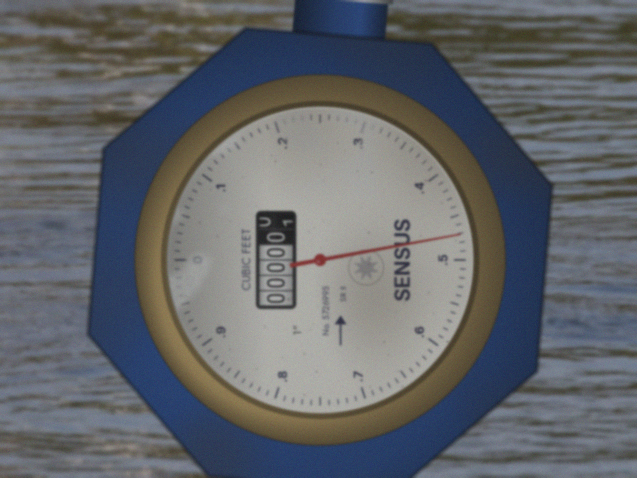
0.47
